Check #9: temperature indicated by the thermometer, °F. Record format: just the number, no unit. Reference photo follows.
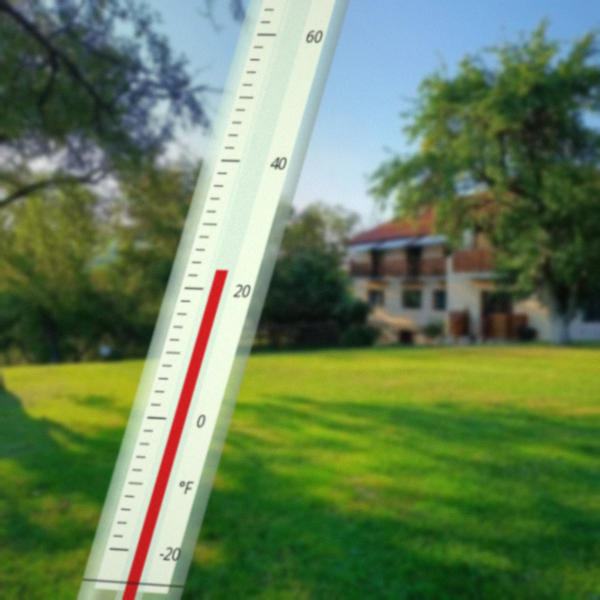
23
